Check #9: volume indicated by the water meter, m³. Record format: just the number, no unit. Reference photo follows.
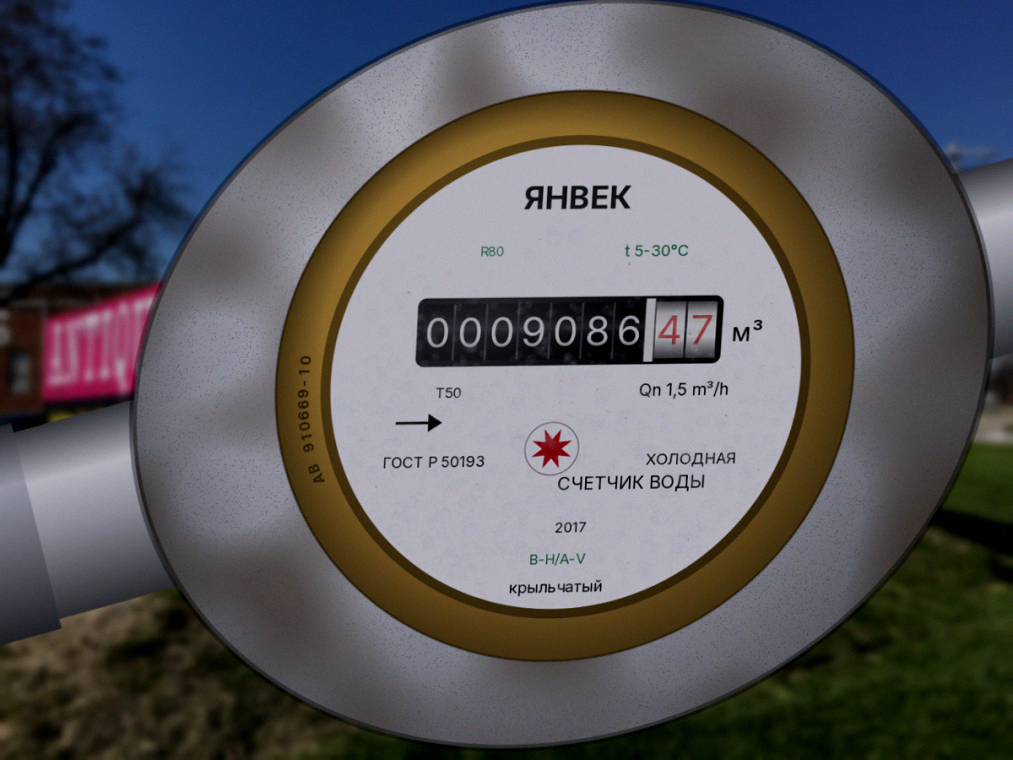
9086.47
